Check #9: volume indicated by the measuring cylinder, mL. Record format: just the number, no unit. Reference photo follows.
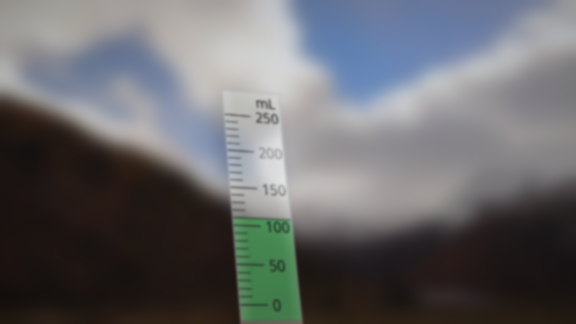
110
